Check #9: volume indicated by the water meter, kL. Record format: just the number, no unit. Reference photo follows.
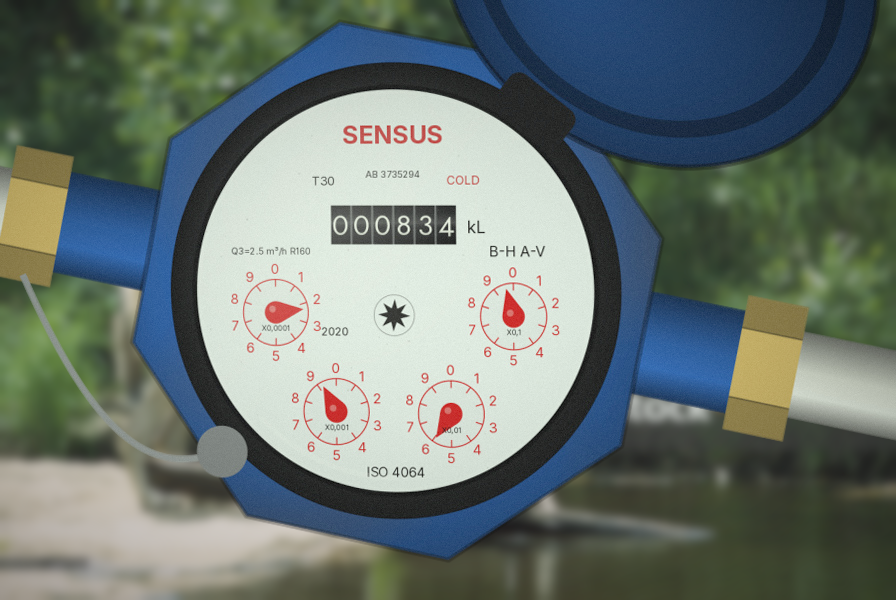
833.9592
